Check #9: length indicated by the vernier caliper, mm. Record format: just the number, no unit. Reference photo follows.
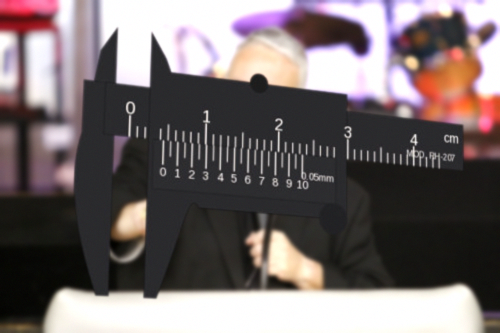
4.4
